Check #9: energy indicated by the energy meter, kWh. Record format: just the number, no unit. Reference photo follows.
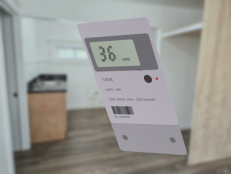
36
